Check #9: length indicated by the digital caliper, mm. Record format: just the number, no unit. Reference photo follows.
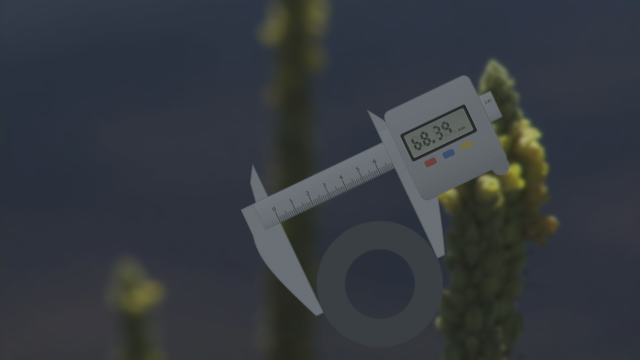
68.39
